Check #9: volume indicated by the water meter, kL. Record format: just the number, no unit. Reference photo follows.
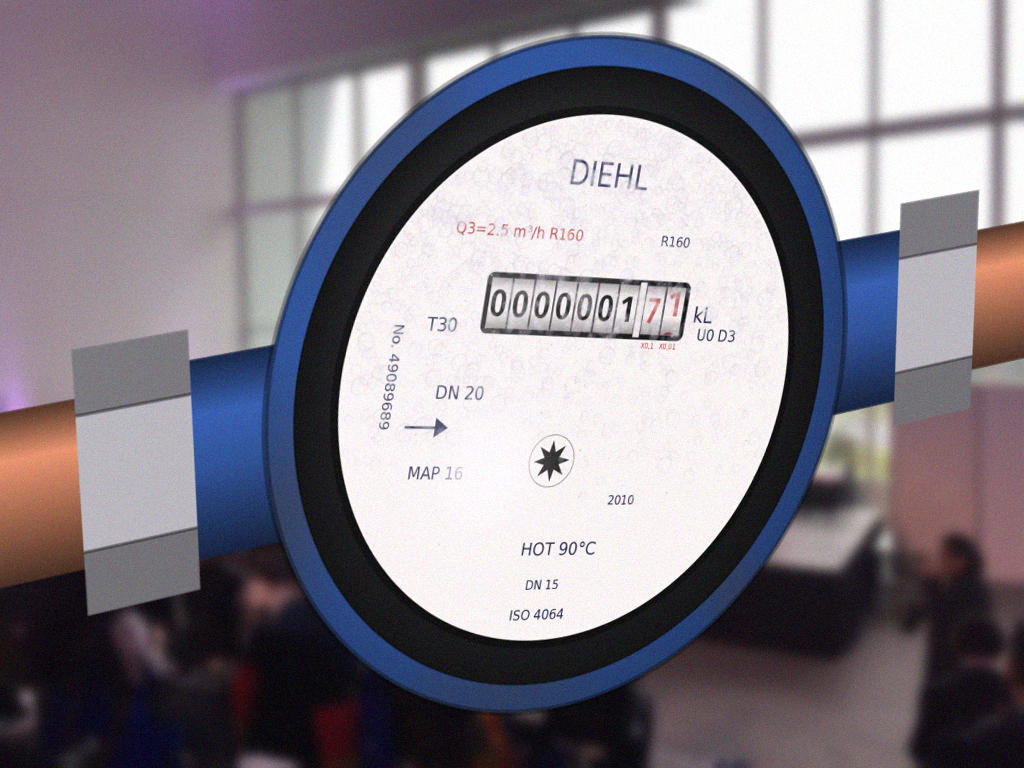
1.71
